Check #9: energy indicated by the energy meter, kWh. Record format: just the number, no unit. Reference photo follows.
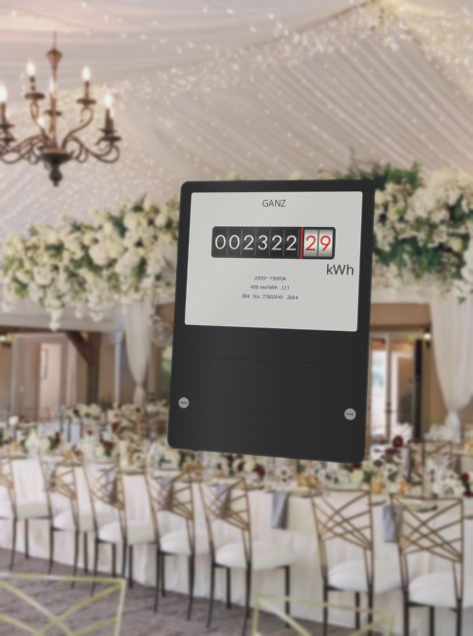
2322.29
